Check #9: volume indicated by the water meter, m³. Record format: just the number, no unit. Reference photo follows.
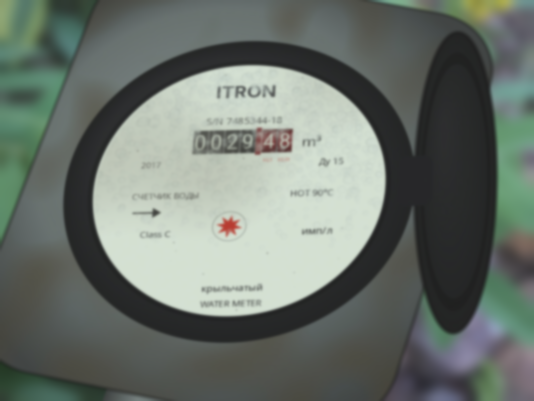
29.48
